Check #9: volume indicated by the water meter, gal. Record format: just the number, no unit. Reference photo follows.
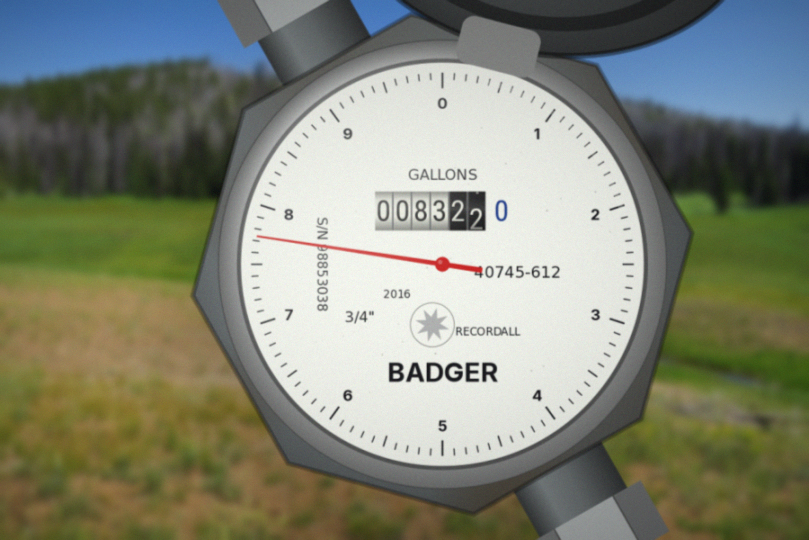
83217.7
